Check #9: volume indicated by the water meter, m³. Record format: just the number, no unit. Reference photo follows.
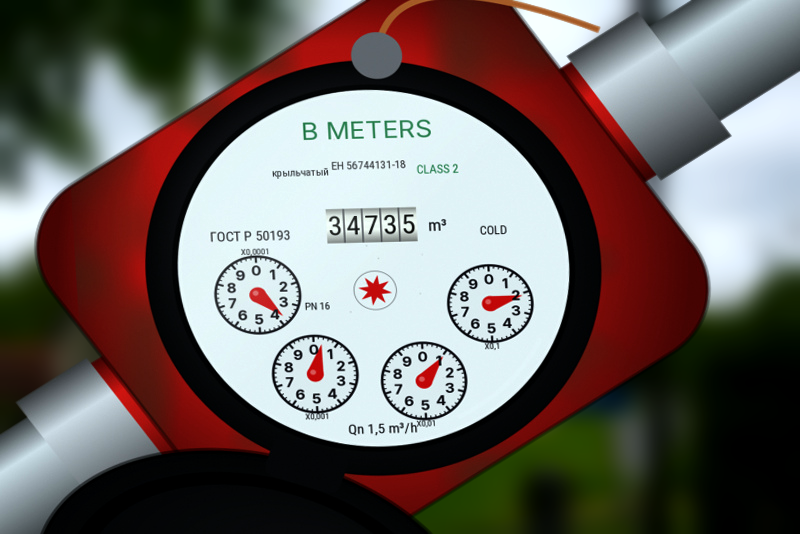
34735.2103
